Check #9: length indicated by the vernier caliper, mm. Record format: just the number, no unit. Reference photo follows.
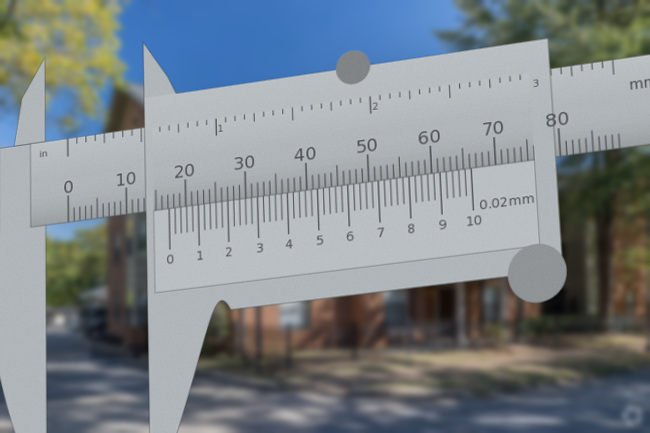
17.2
